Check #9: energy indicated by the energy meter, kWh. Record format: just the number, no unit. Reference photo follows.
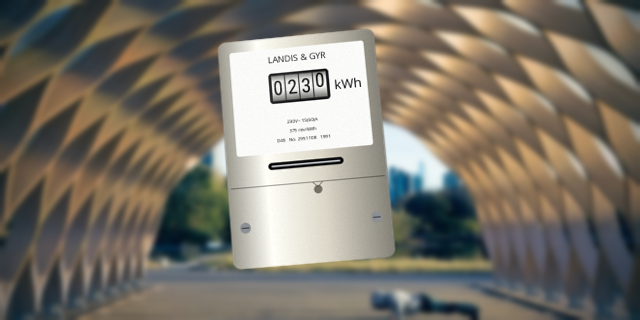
230
